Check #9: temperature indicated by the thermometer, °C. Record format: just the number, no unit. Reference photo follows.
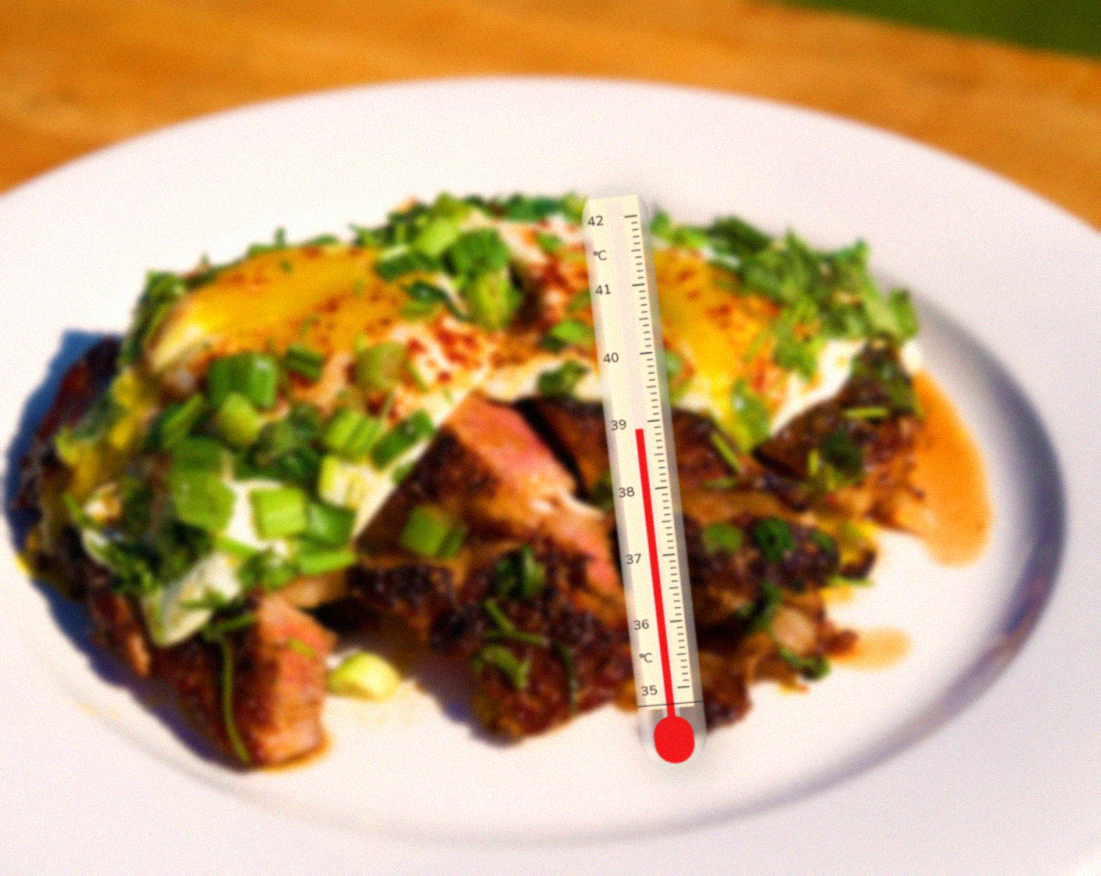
38.9
